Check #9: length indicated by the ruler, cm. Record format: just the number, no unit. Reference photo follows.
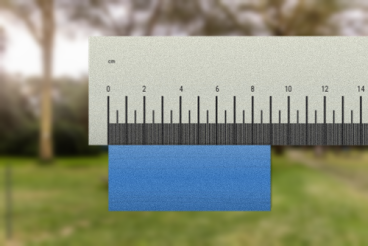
9
